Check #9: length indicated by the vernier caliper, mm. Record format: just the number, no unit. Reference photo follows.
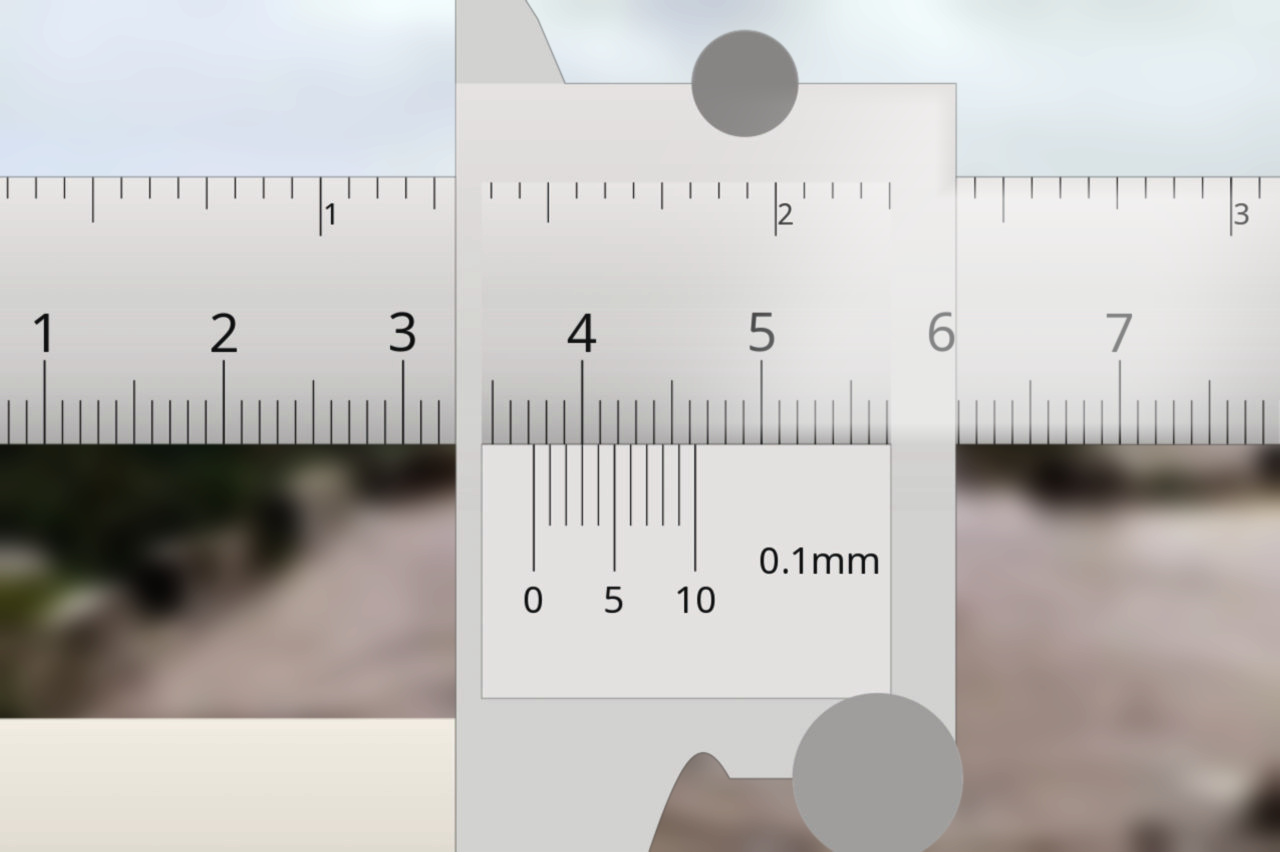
37.3
